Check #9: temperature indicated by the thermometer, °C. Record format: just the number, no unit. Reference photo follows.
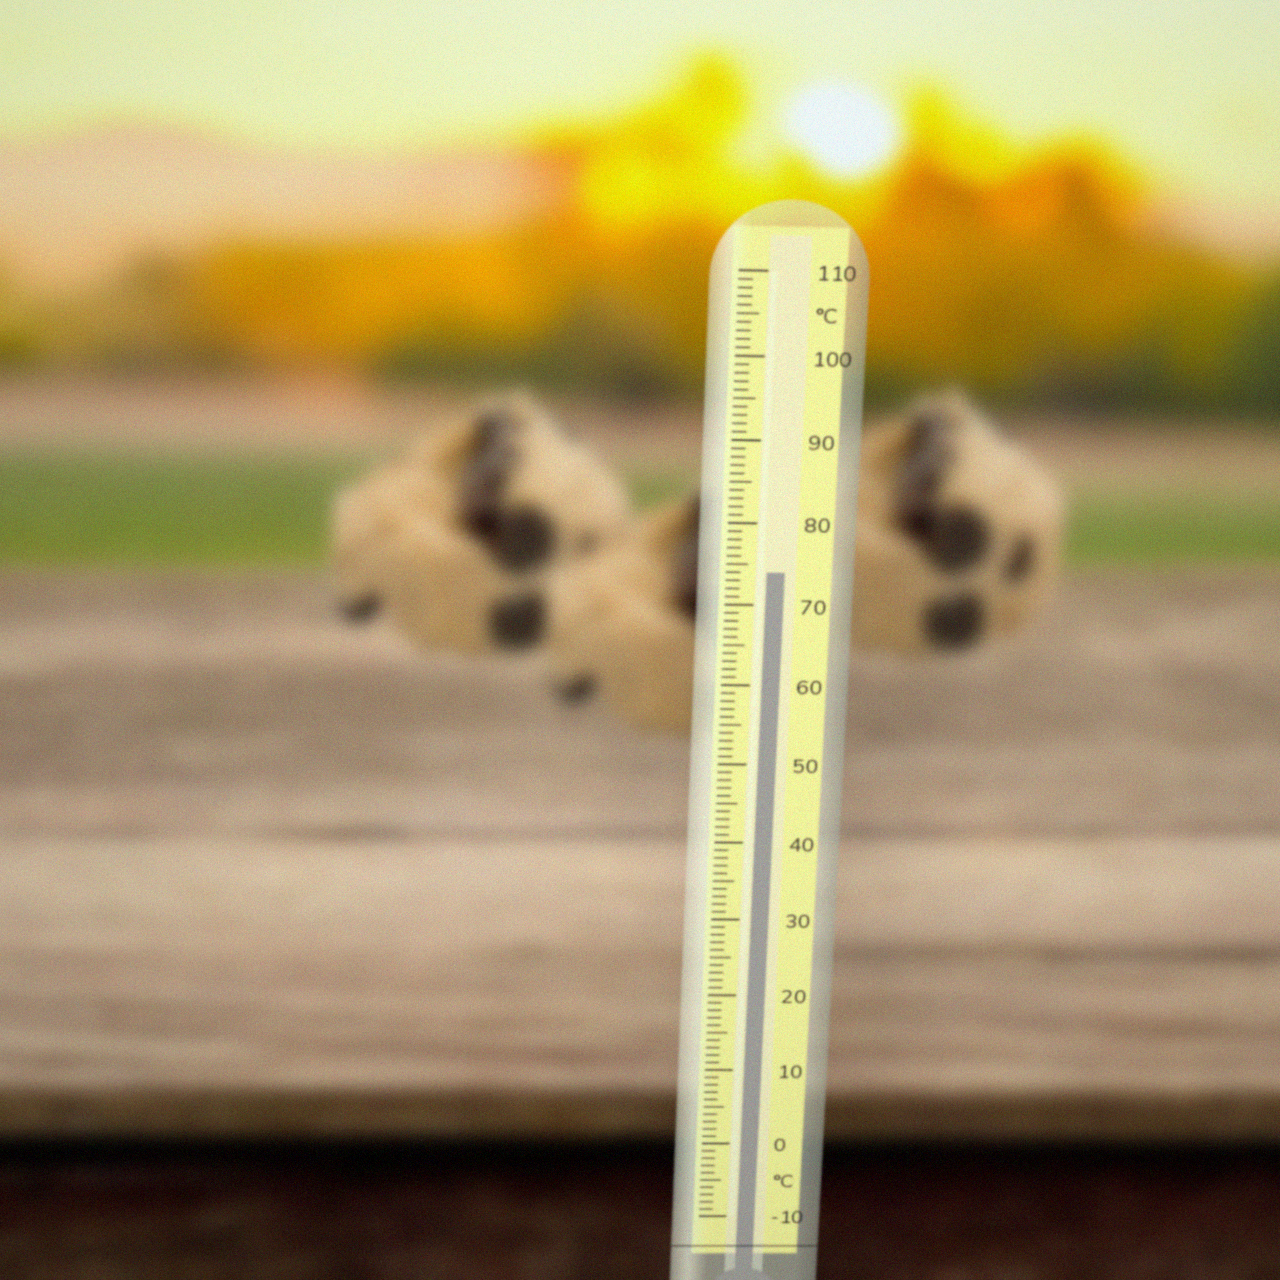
74
